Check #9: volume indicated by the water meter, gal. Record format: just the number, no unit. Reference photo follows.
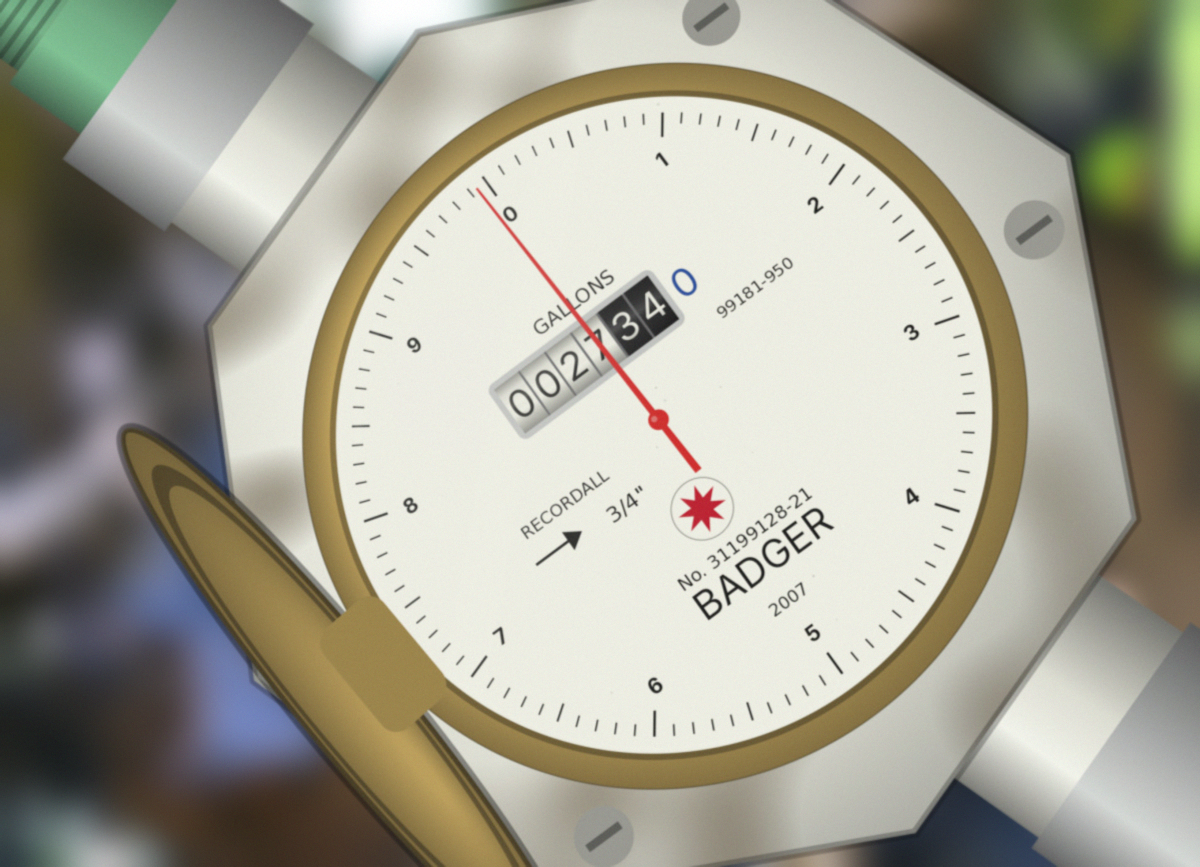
27339.9
